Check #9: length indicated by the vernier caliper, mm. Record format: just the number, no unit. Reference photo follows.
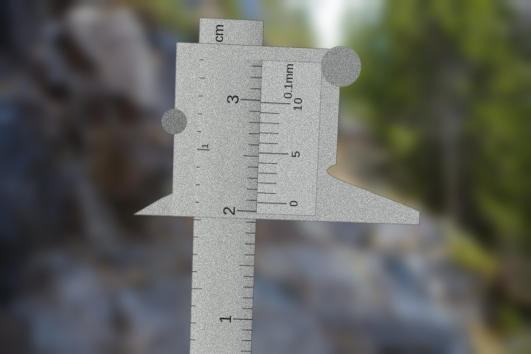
20.8
